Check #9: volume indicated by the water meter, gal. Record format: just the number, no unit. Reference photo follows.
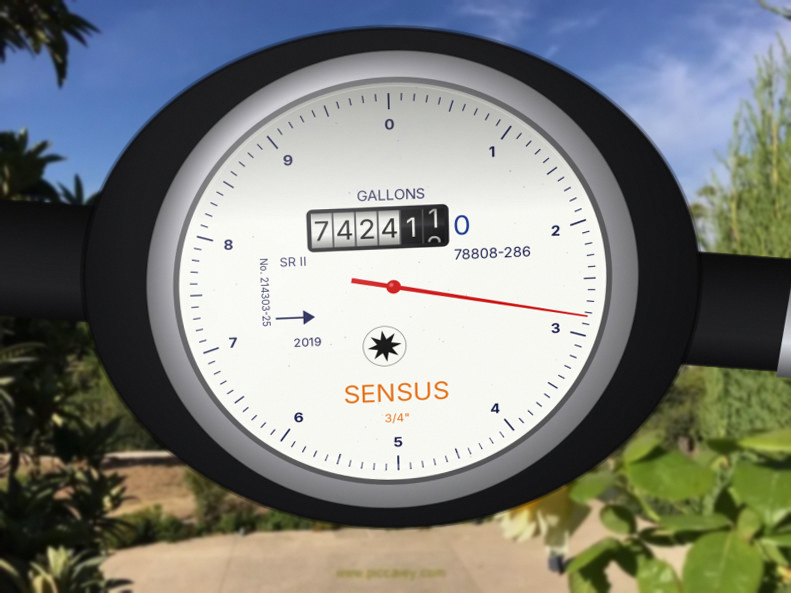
7424112.8
